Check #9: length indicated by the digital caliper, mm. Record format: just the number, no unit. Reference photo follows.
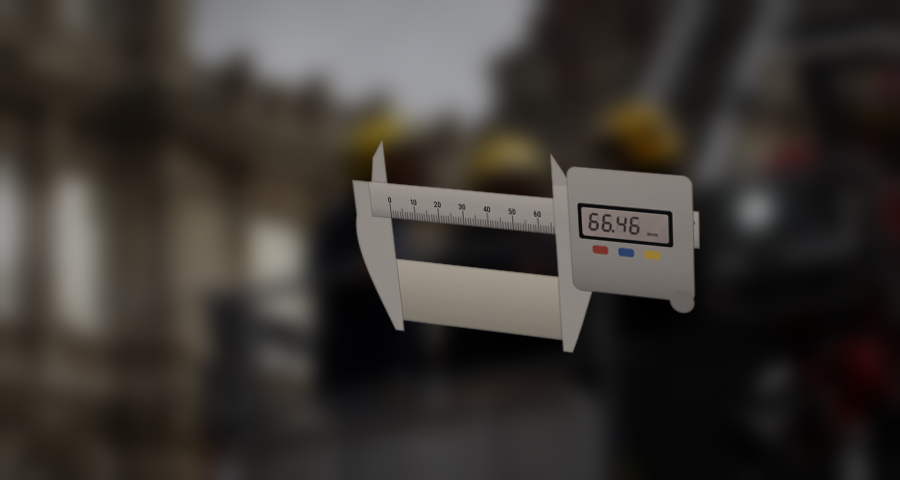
66.46
